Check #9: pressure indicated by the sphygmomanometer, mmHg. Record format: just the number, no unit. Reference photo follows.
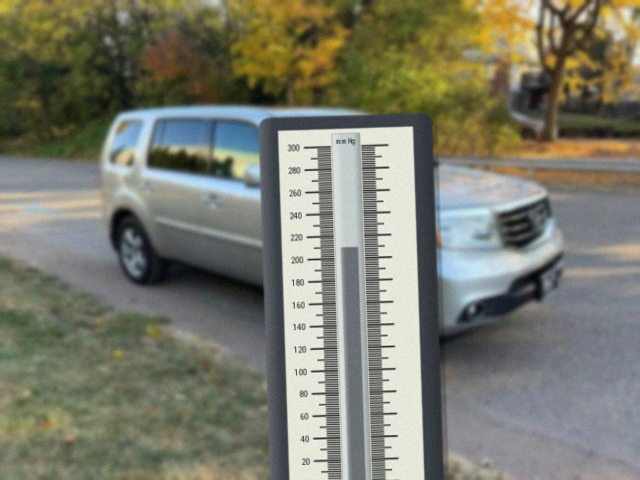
210
